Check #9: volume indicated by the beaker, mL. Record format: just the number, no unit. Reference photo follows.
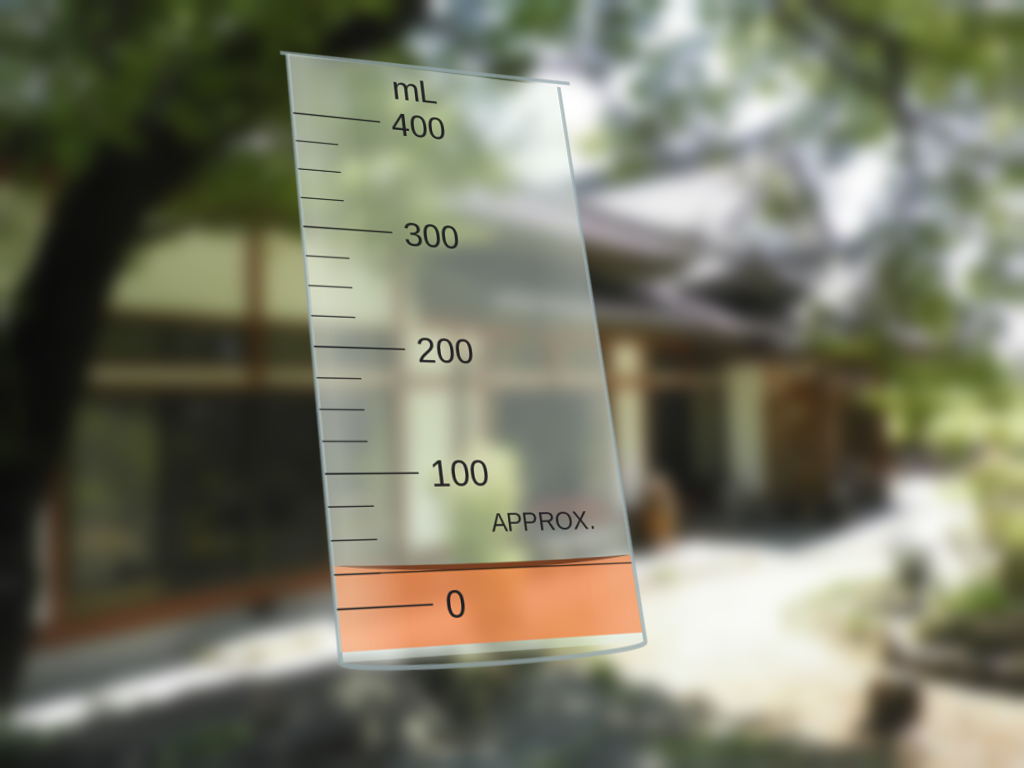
25
